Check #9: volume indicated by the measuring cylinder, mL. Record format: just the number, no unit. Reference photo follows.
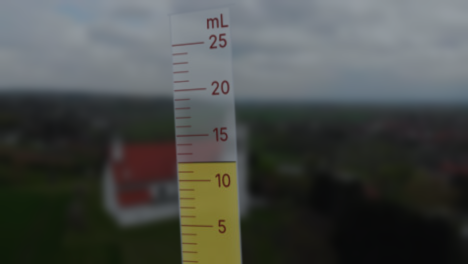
12
